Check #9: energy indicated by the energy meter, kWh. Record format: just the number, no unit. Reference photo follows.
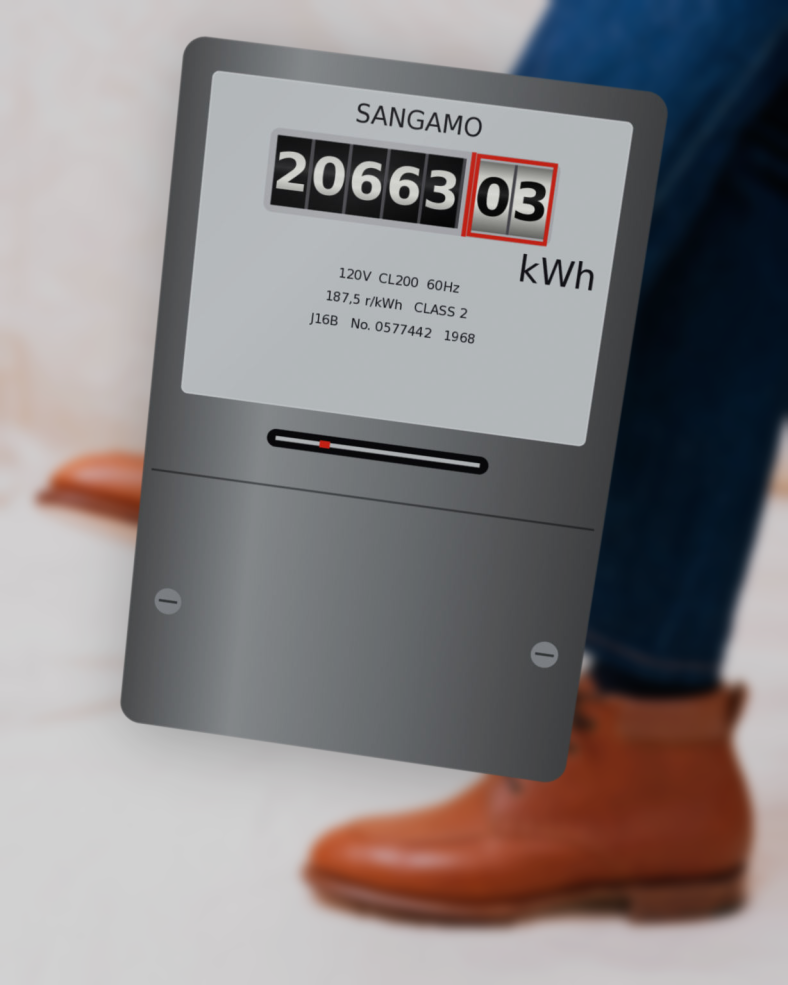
20663.03
